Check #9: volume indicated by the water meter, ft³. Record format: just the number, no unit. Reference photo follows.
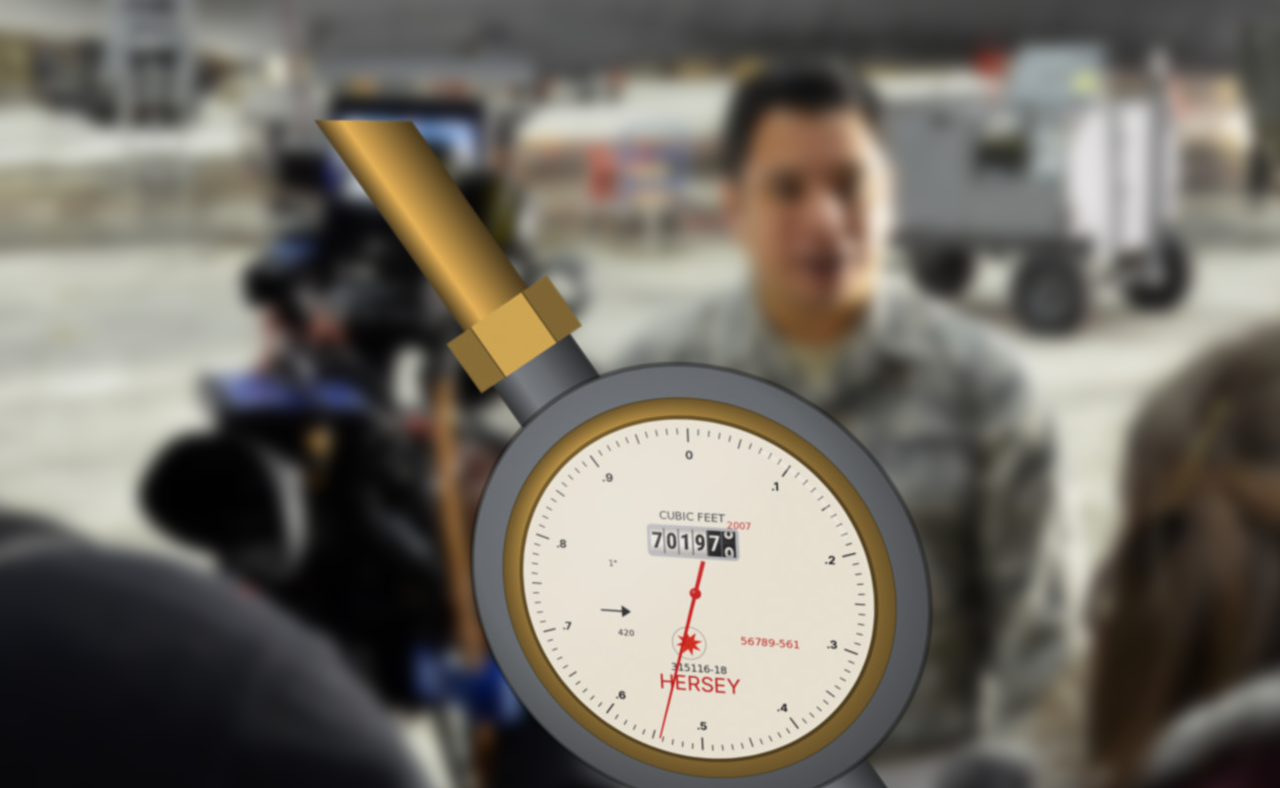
701978.54
